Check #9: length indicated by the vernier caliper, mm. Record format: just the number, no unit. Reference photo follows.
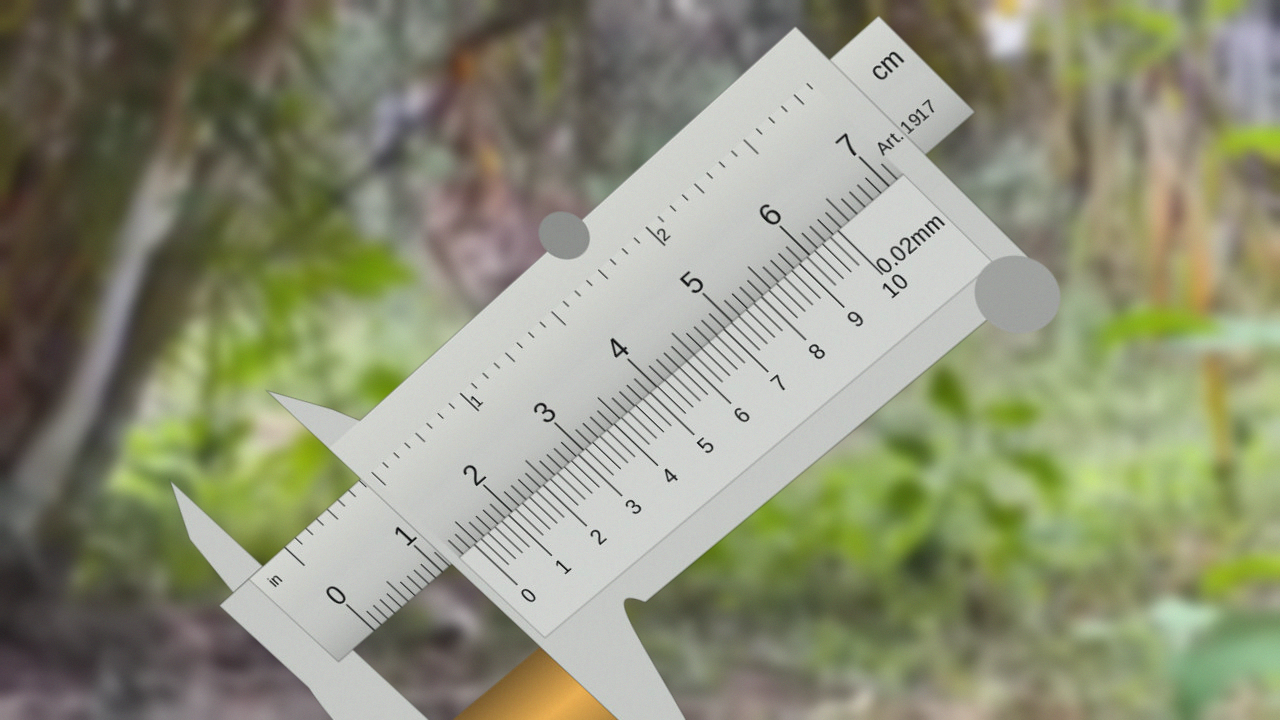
14.6
